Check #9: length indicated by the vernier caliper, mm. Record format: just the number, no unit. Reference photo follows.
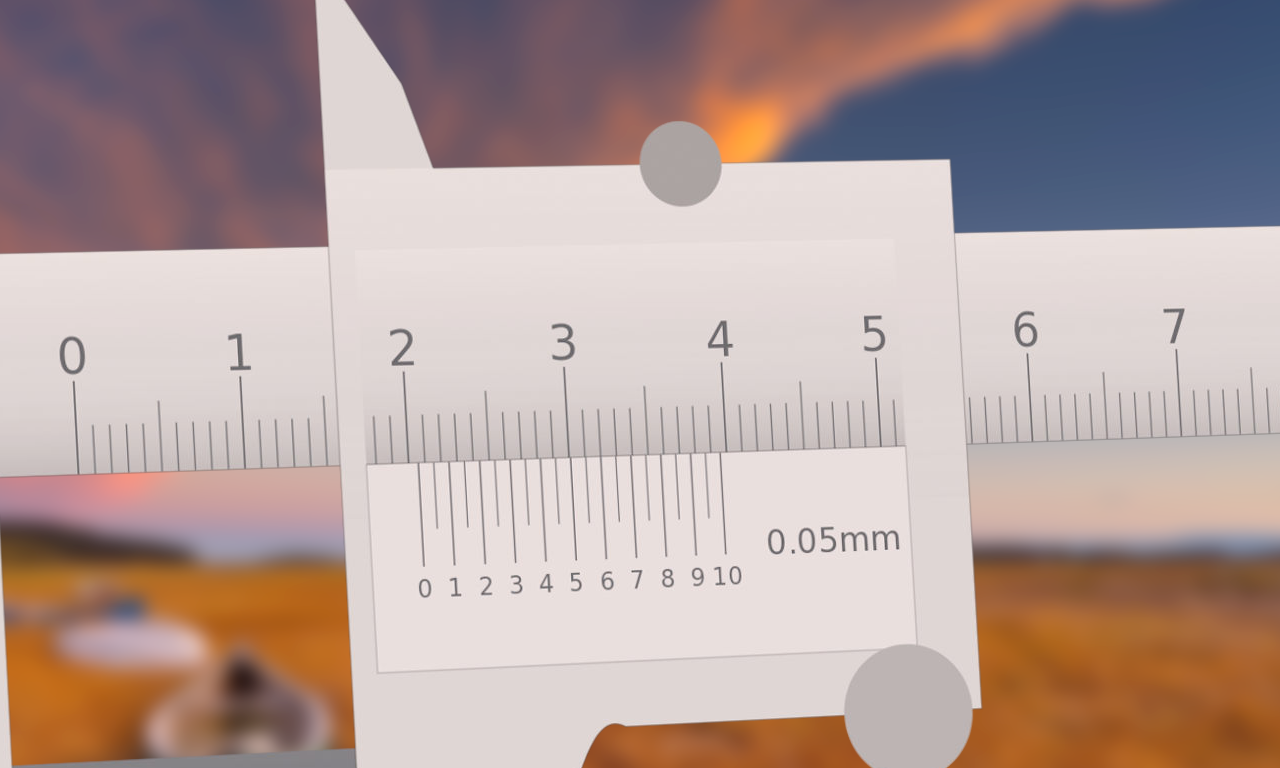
20.6
